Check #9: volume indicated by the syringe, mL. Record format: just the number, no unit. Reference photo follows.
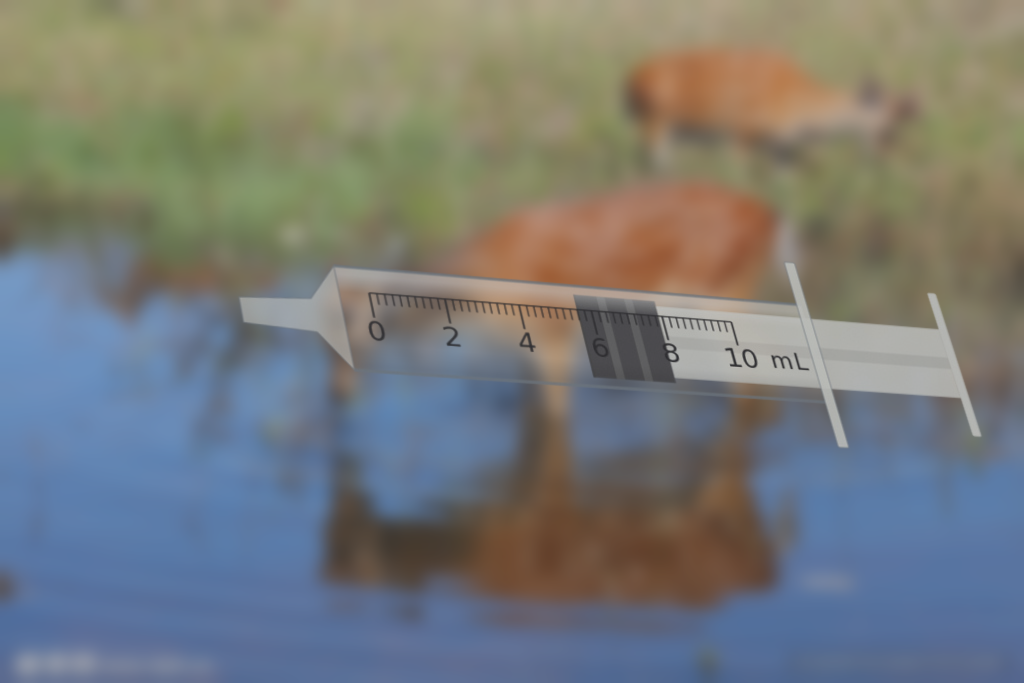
5.6
